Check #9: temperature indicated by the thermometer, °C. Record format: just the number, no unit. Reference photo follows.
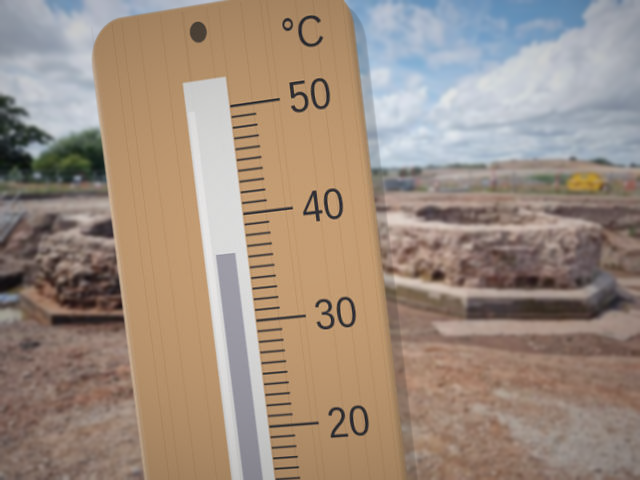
36.5
